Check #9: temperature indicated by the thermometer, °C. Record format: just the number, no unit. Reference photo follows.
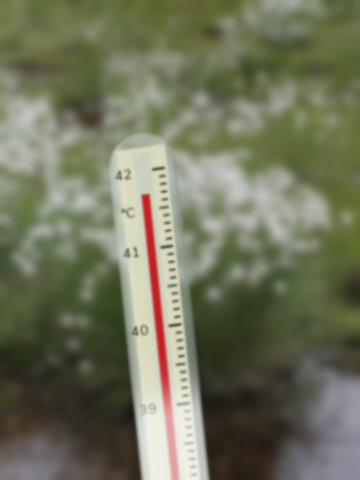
41.7
